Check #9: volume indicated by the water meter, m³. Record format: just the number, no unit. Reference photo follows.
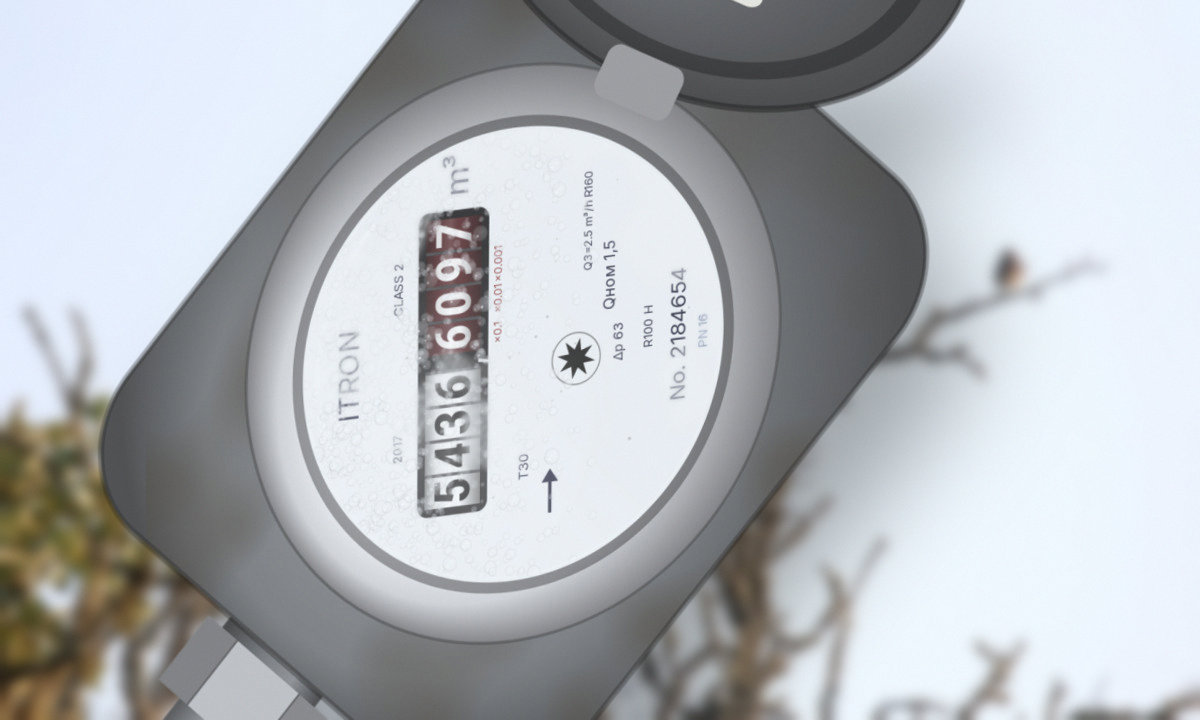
5436.6097
